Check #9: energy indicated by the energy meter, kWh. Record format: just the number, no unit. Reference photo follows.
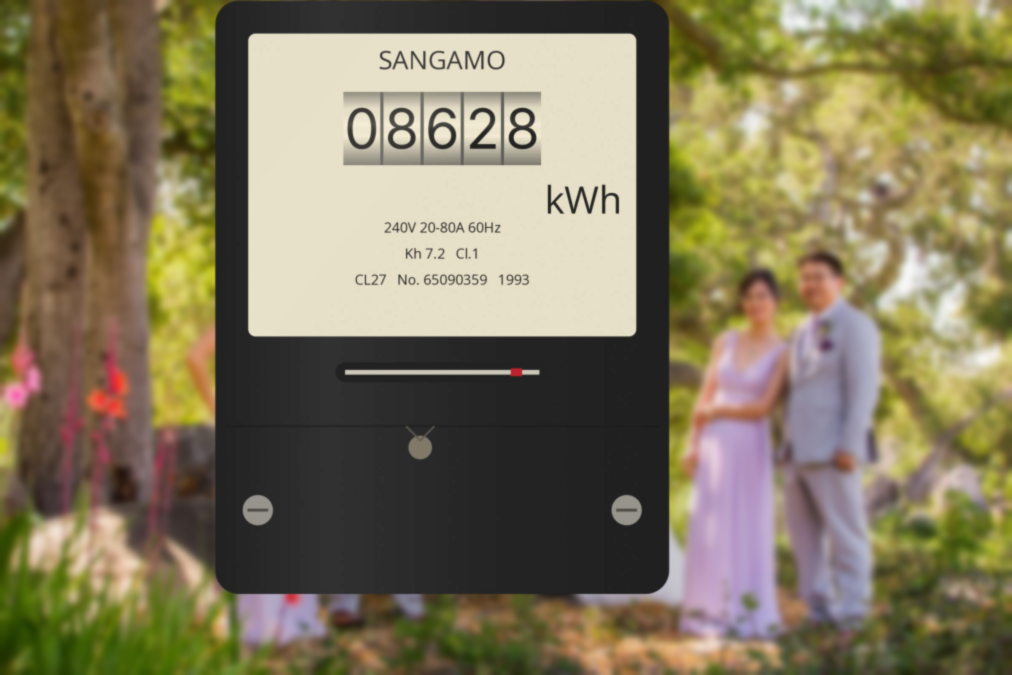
8628
